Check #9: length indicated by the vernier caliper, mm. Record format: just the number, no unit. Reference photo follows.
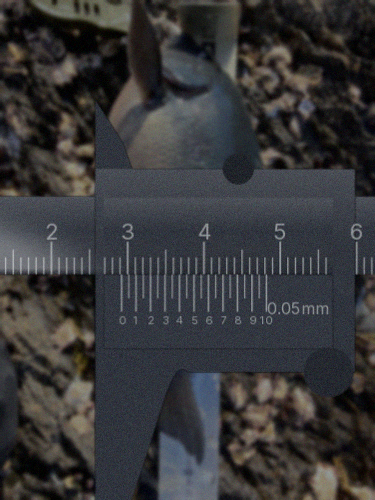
29.2
